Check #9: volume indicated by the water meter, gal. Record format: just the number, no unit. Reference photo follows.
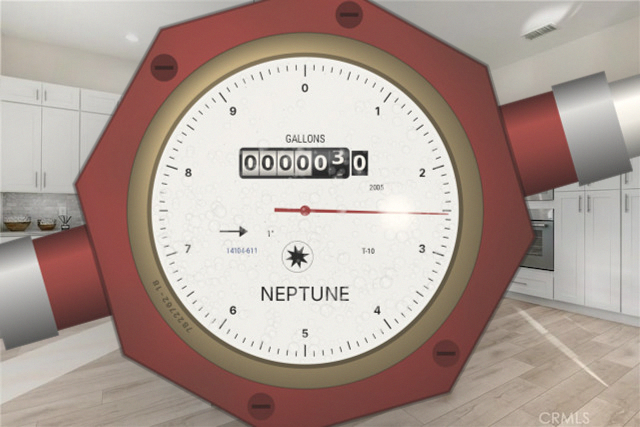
32.5
